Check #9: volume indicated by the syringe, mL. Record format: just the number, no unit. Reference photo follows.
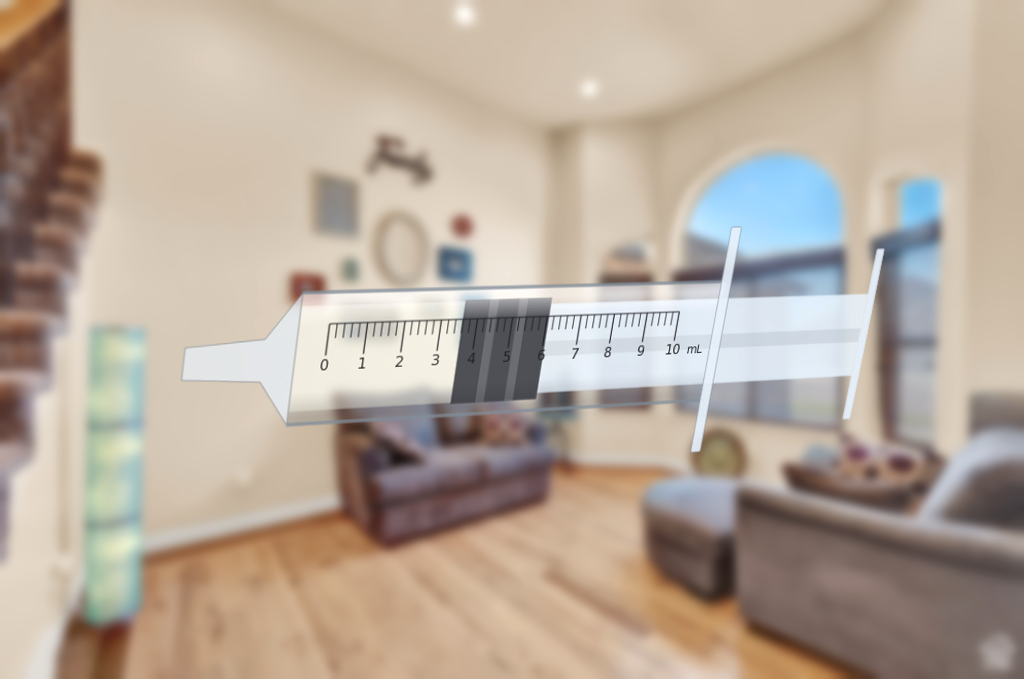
3.6
